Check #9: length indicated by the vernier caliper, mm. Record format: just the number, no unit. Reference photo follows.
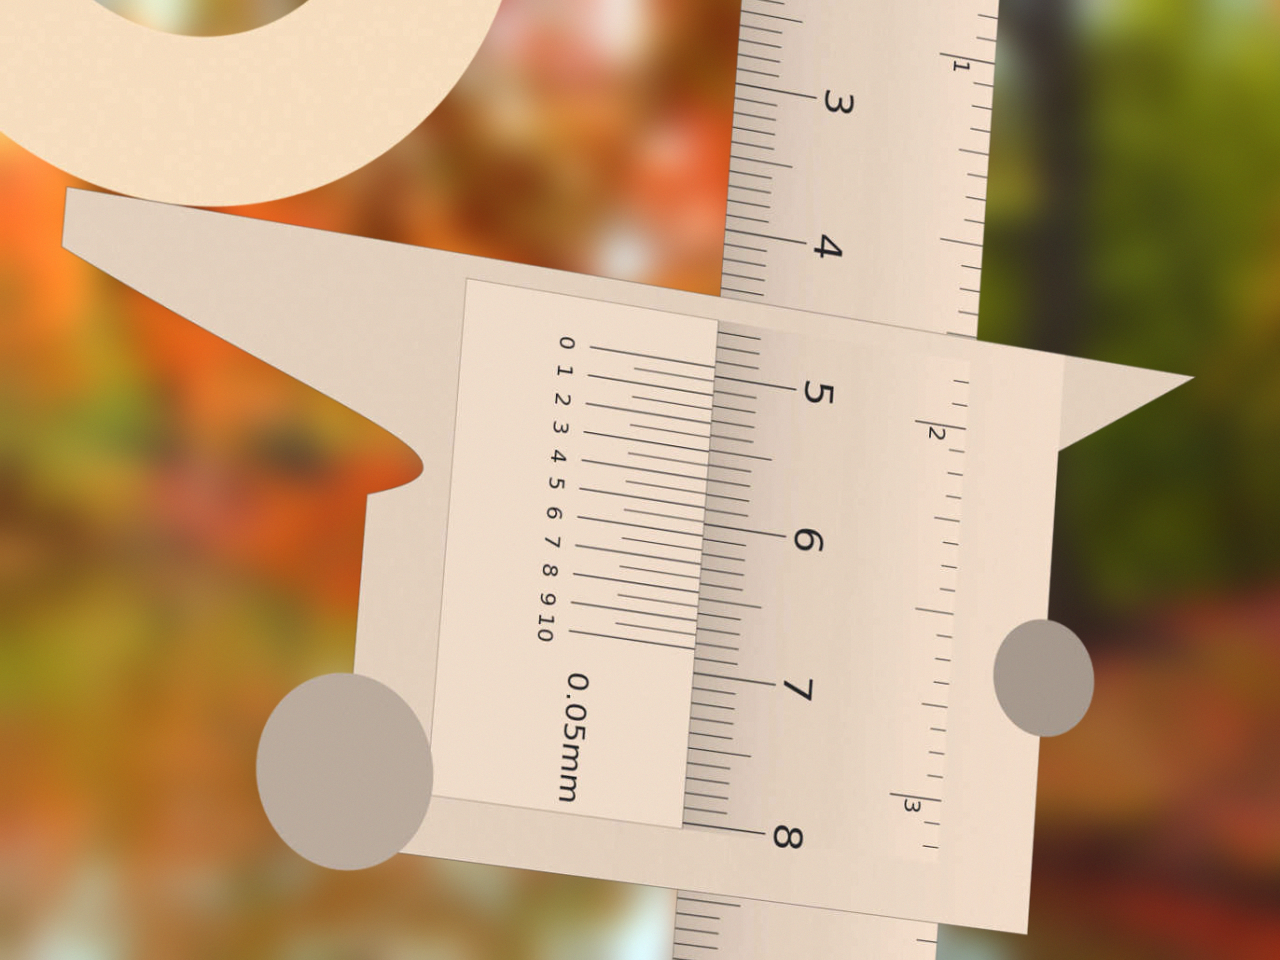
49.4
